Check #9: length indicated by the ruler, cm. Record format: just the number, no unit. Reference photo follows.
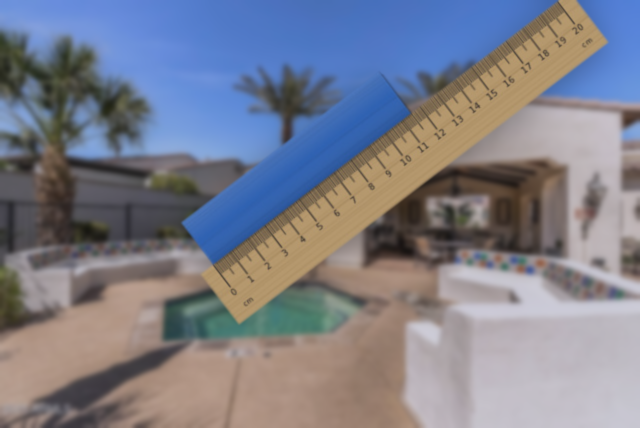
11.5
